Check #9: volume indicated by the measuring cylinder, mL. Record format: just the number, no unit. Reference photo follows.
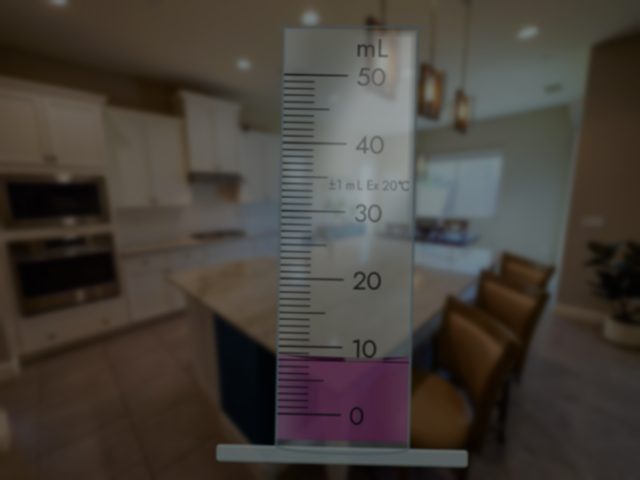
8
